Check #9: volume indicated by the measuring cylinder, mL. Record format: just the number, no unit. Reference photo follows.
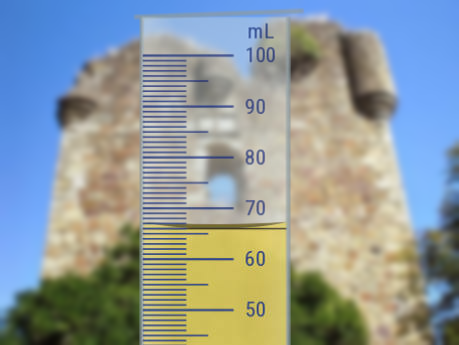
66
